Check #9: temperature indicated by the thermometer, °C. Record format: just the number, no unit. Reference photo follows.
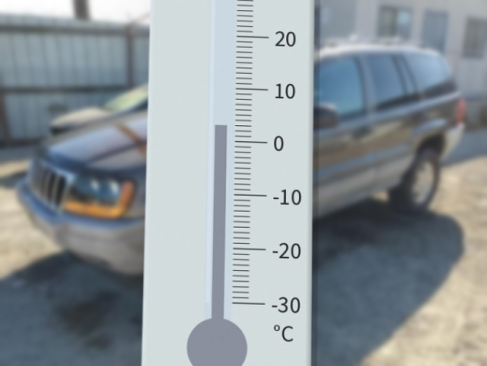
3
